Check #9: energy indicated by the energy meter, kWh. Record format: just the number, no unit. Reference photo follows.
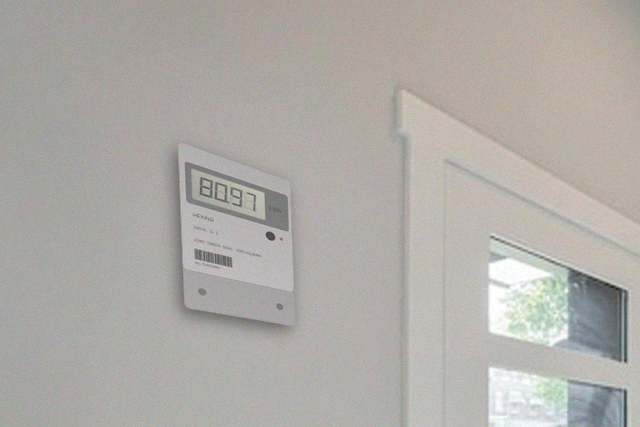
80.97
